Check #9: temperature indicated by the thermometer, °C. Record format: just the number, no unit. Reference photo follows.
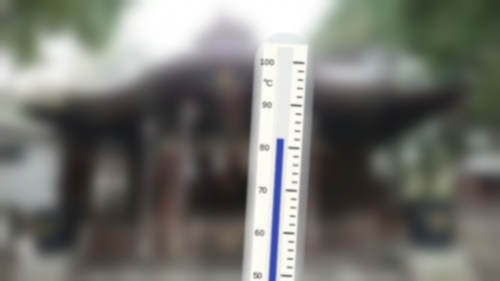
82
